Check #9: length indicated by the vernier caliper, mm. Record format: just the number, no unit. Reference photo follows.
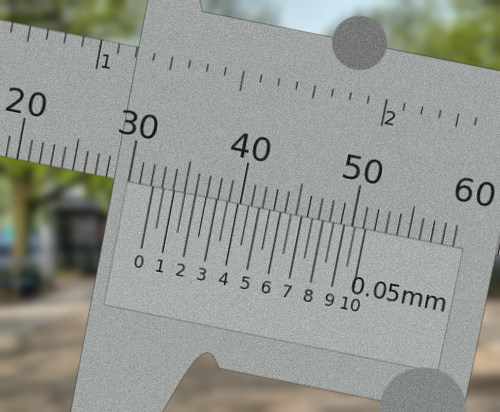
32.2
